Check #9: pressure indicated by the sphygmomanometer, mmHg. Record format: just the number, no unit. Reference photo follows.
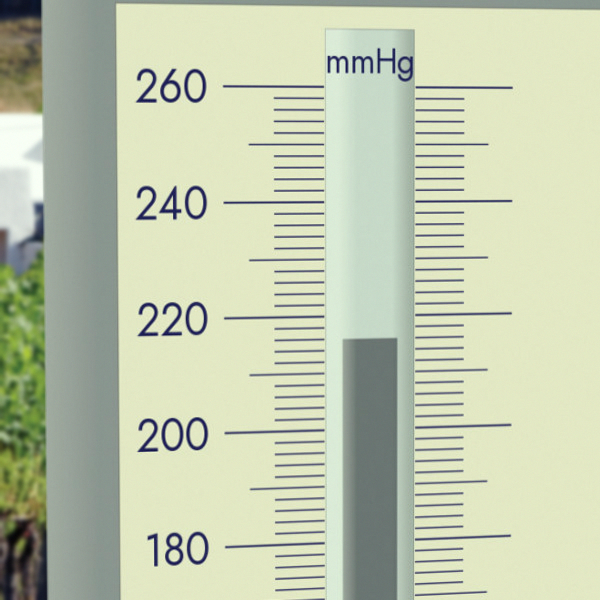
216
